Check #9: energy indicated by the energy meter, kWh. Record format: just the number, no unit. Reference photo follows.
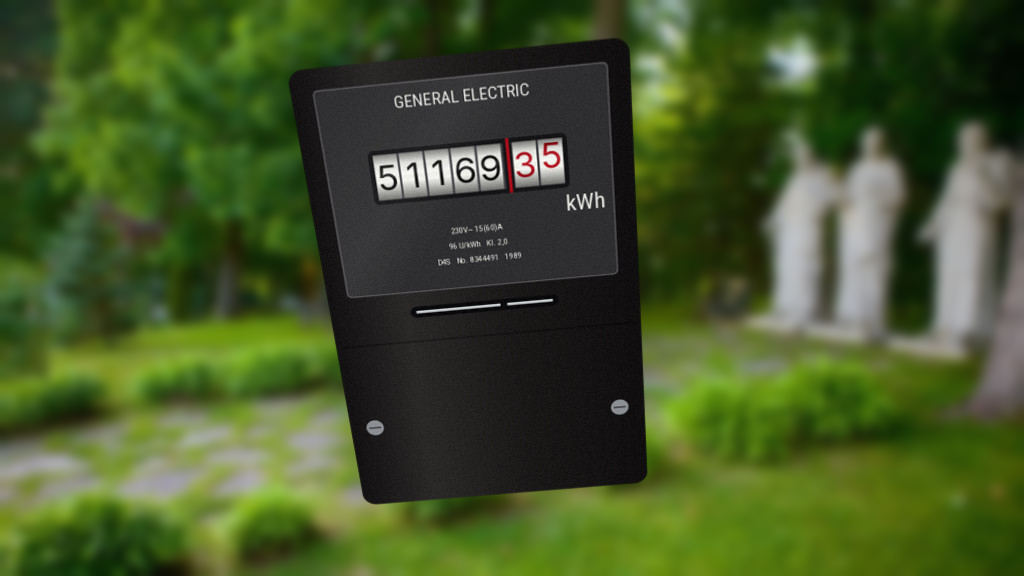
51169.35
